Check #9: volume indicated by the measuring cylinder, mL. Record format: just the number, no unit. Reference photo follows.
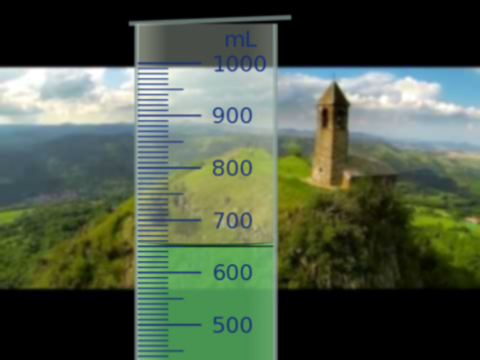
650
